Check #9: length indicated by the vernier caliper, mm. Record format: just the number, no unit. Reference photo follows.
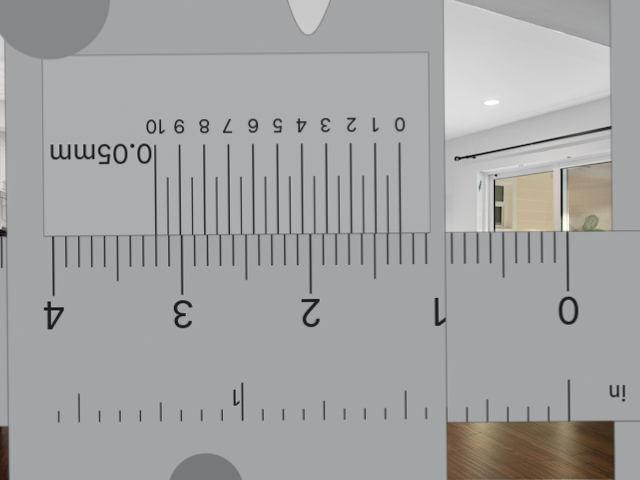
13.0
